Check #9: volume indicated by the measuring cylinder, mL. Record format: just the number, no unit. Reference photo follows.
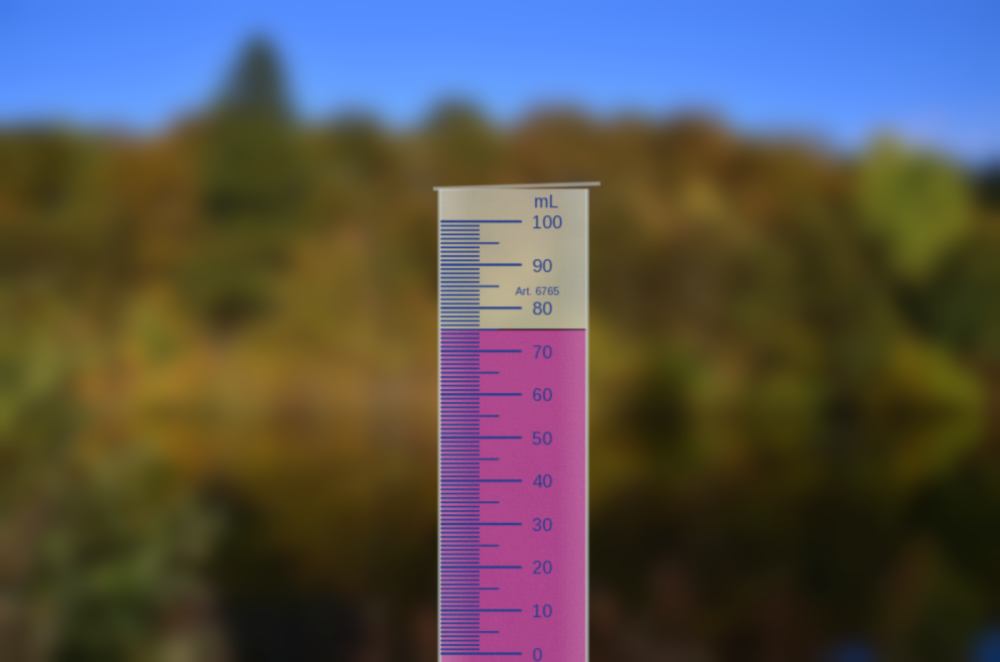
75
